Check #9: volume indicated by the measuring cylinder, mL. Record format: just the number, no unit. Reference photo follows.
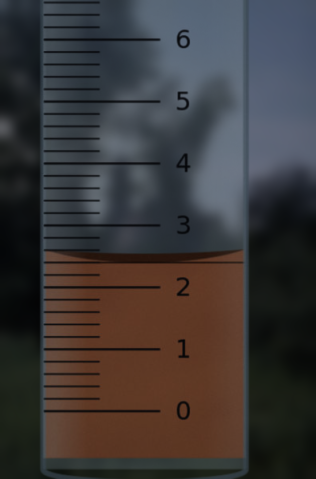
2.4
